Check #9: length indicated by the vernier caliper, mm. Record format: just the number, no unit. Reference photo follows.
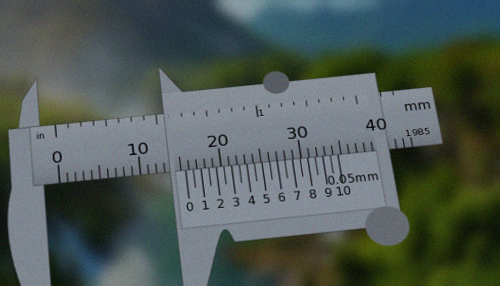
15.6
